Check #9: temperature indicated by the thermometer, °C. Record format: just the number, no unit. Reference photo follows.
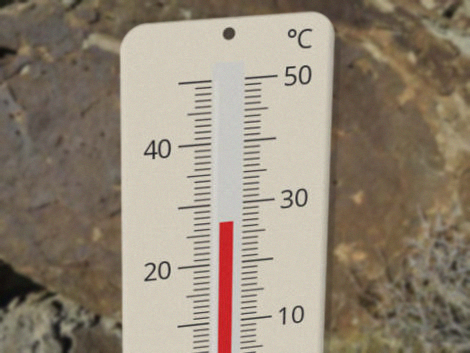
27
